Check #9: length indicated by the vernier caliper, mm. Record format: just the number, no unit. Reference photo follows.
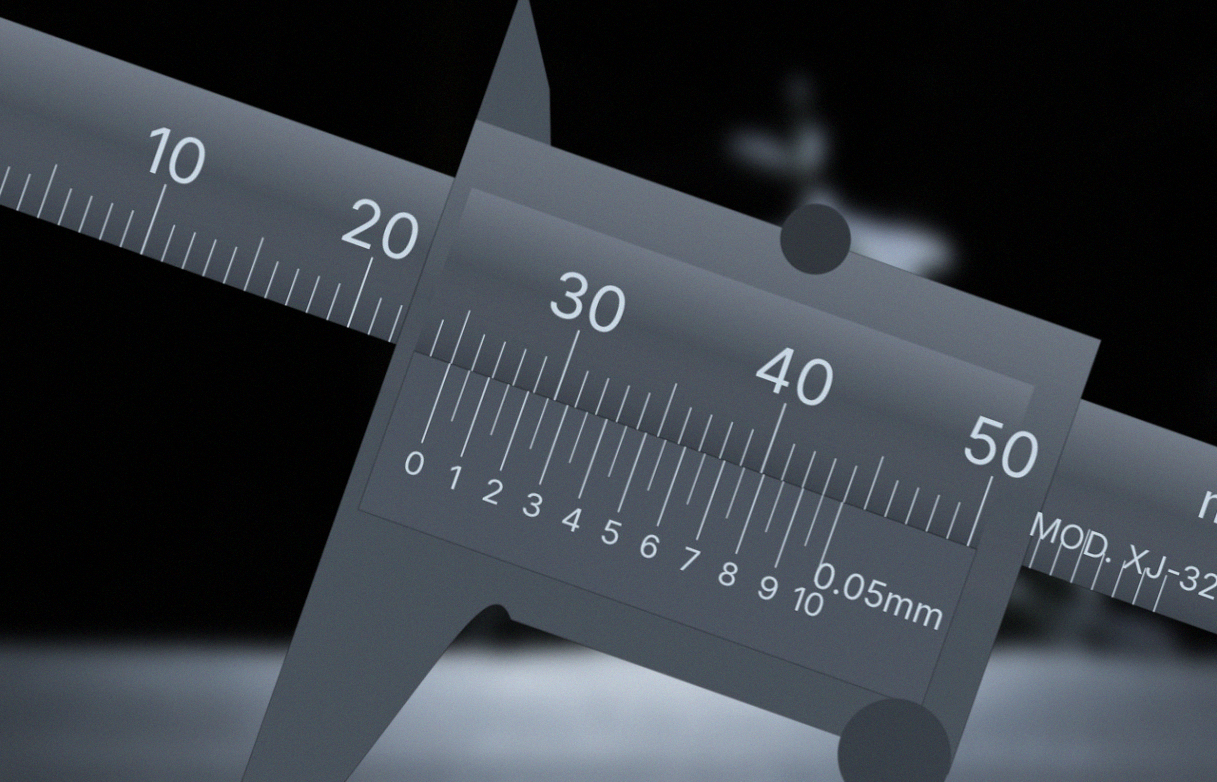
24.95
